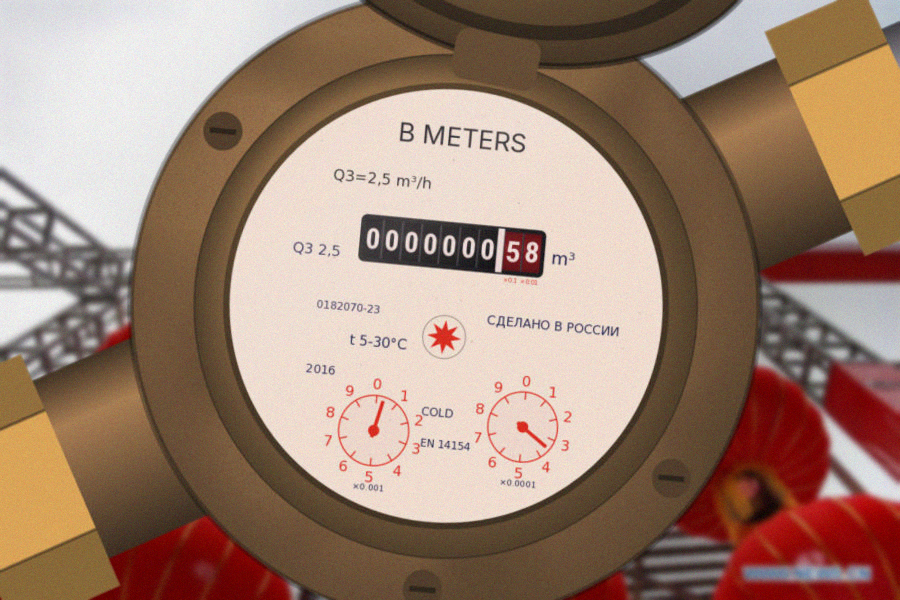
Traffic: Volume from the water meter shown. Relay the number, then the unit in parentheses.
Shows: 0.5803 (m³)
